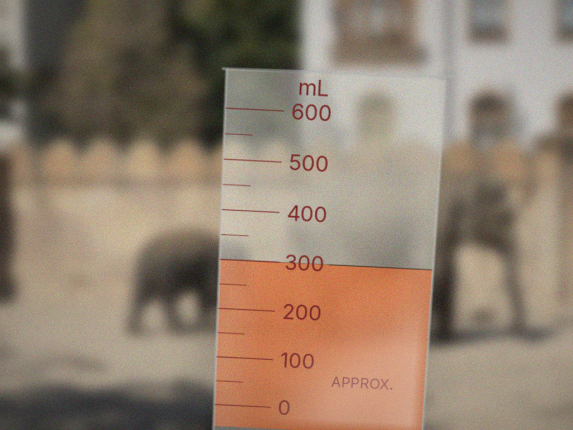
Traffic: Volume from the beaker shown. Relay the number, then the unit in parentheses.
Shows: 300 (mL)
